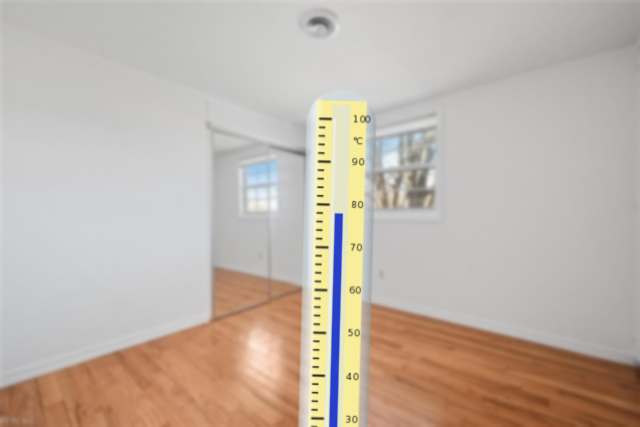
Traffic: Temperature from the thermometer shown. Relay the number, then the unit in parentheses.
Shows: 78 (°C)
